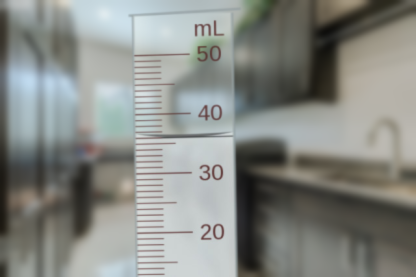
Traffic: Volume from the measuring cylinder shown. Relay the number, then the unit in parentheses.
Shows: 36 (mL)
